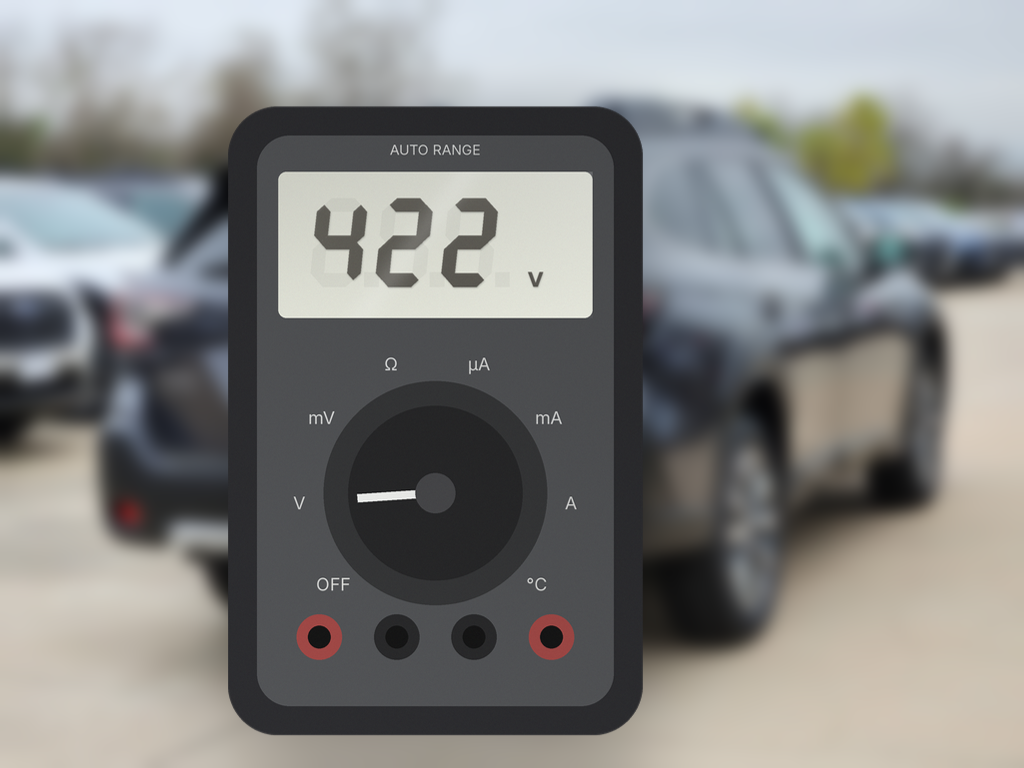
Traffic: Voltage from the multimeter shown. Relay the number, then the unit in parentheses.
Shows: 422 (V)
